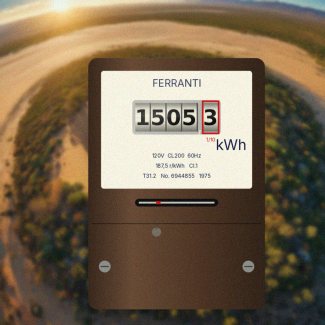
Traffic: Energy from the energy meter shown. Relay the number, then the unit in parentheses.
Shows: 1505.3 (kWh)
